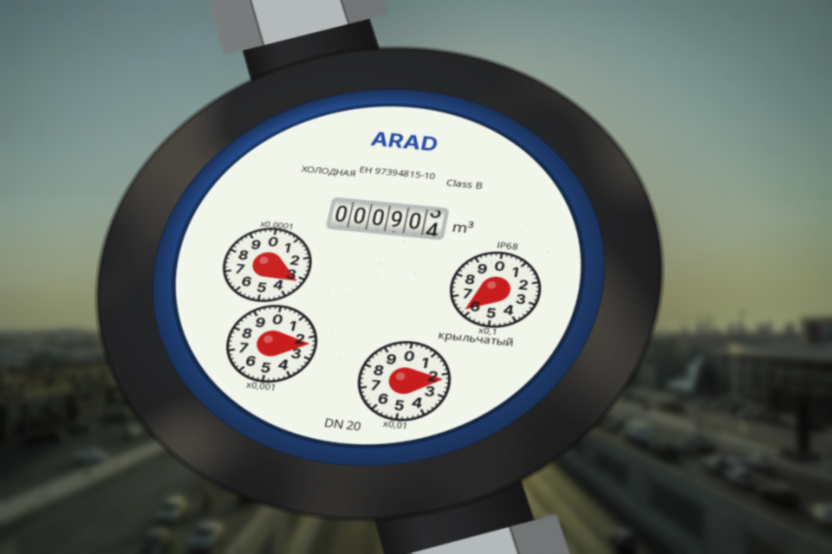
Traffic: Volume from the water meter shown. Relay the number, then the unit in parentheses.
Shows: 903.6223 (m³)
